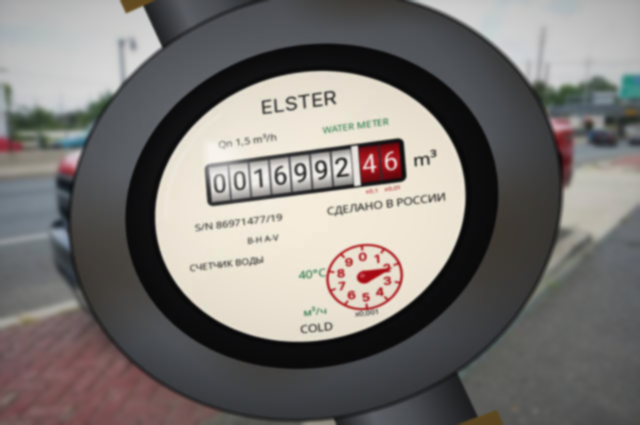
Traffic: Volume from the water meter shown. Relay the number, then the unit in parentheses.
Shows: 16992.462 (m³)
